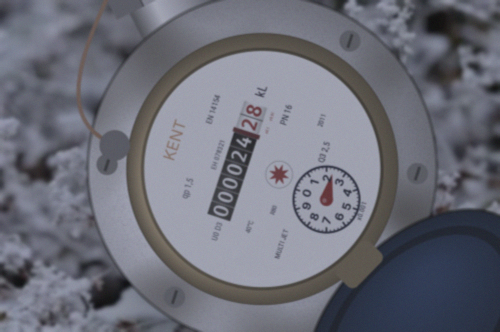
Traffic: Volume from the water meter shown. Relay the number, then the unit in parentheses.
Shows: 24.282 (kL)
